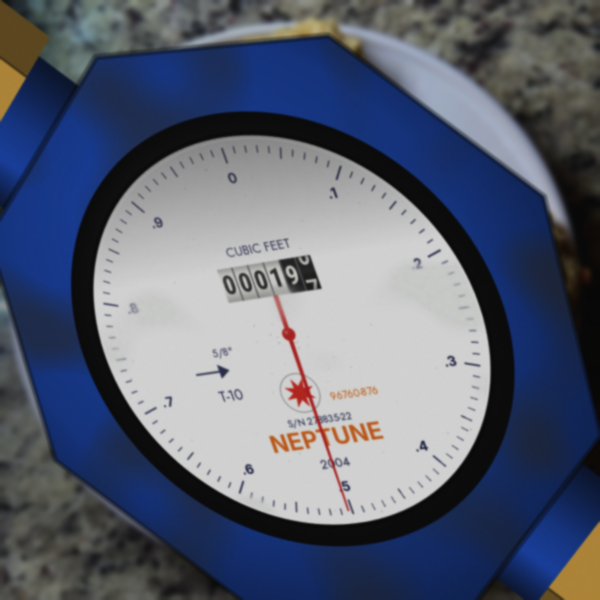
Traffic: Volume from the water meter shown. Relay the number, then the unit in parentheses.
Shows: 196.50 (ft³)
